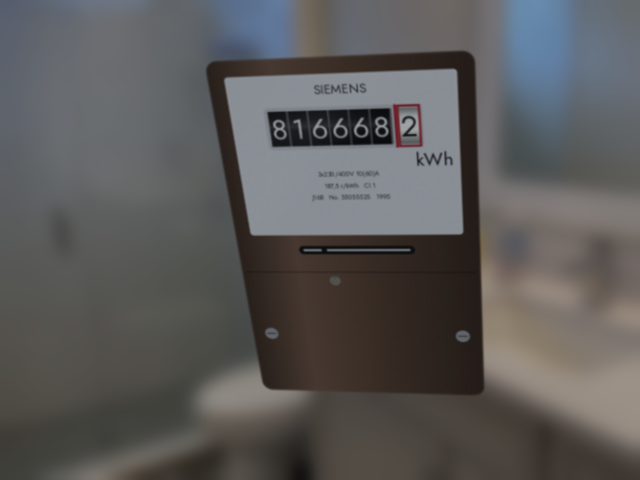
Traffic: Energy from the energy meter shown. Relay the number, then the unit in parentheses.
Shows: 816668.2 (kWh)
